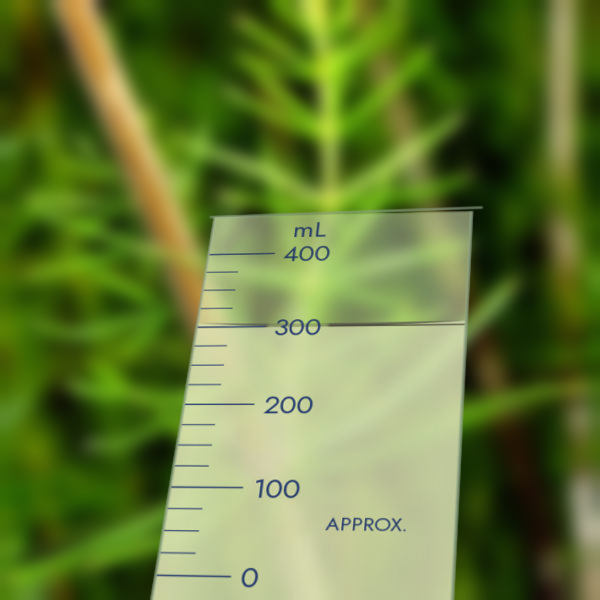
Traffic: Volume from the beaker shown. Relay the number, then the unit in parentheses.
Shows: 300 (mL)
